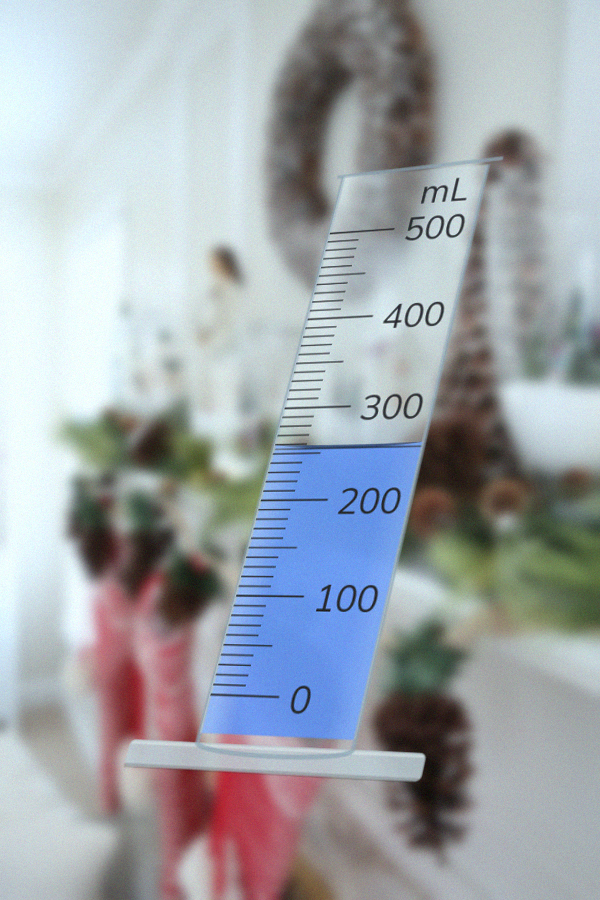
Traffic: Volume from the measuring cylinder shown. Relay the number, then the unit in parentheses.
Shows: 255 (mL)
